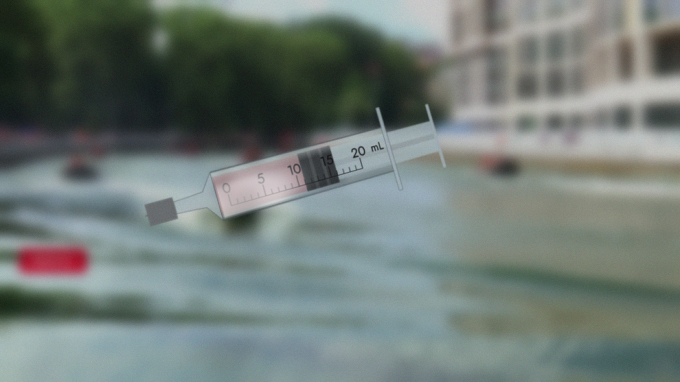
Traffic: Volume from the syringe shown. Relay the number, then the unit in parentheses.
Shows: 11 (mL)
